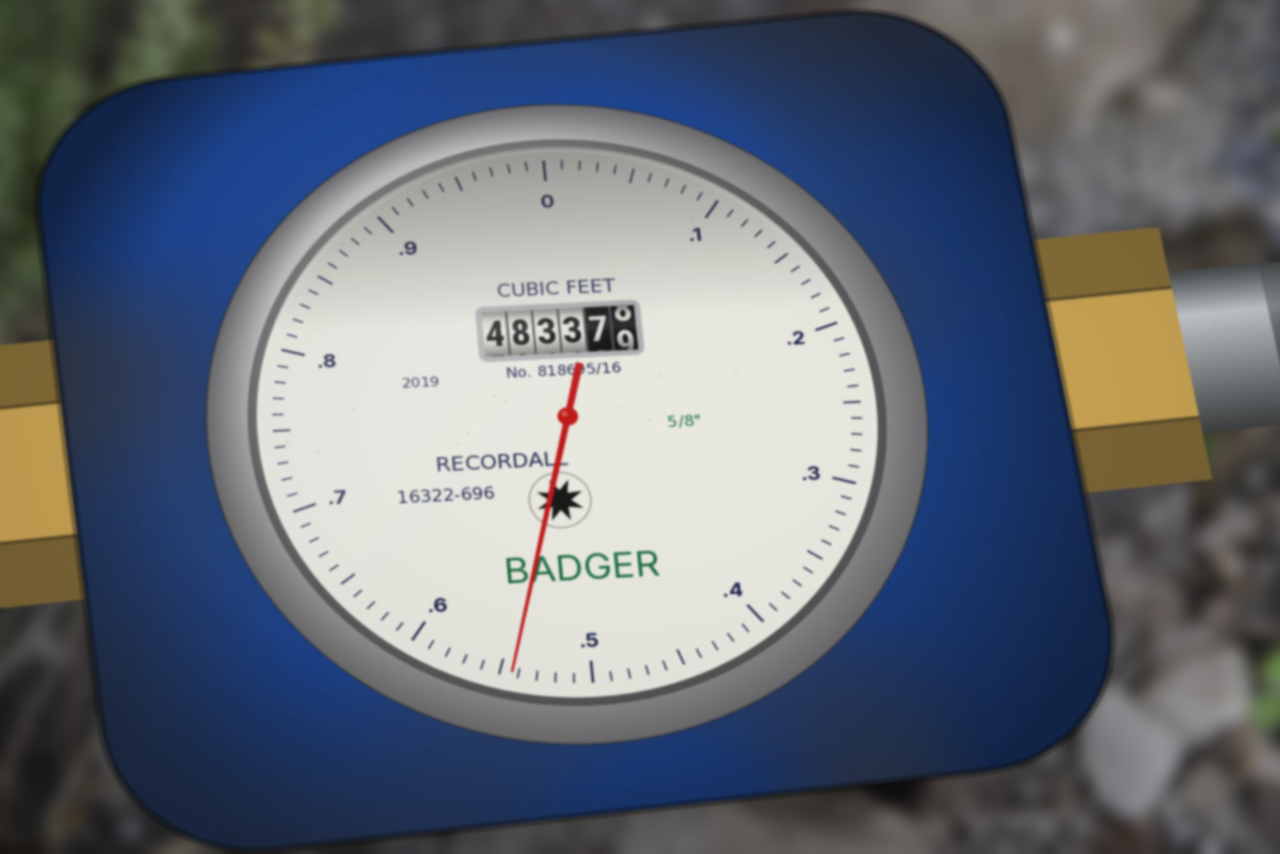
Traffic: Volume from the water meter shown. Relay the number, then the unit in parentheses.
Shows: 483378.54 (ft³)
